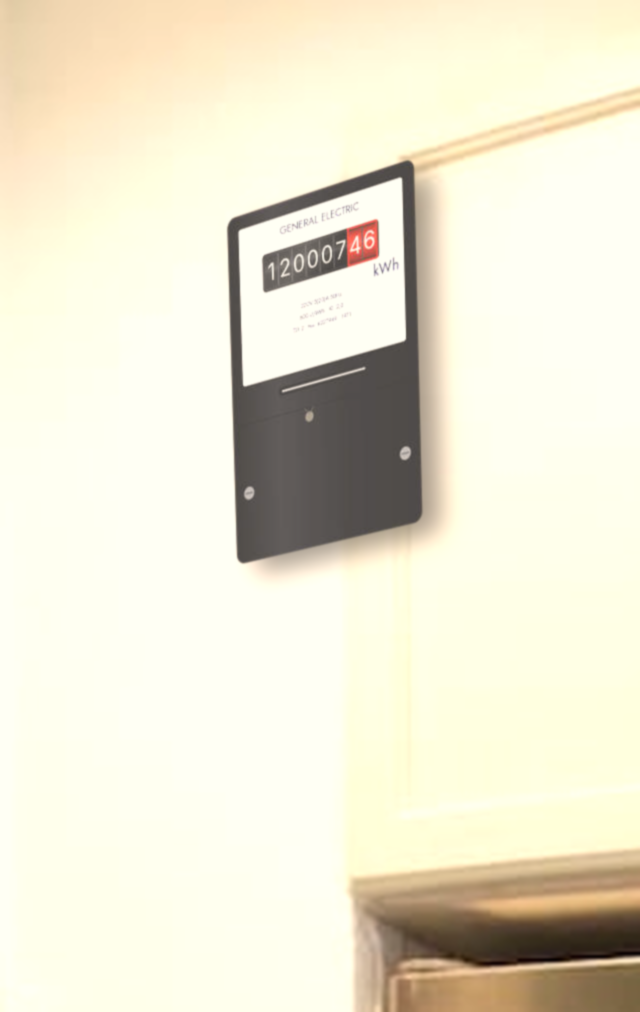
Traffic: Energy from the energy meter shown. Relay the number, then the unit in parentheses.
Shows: 120007.46 (kWh)
